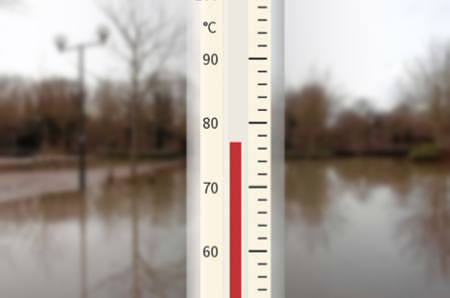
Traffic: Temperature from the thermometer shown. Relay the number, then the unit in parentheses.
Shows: 77 (°C)
